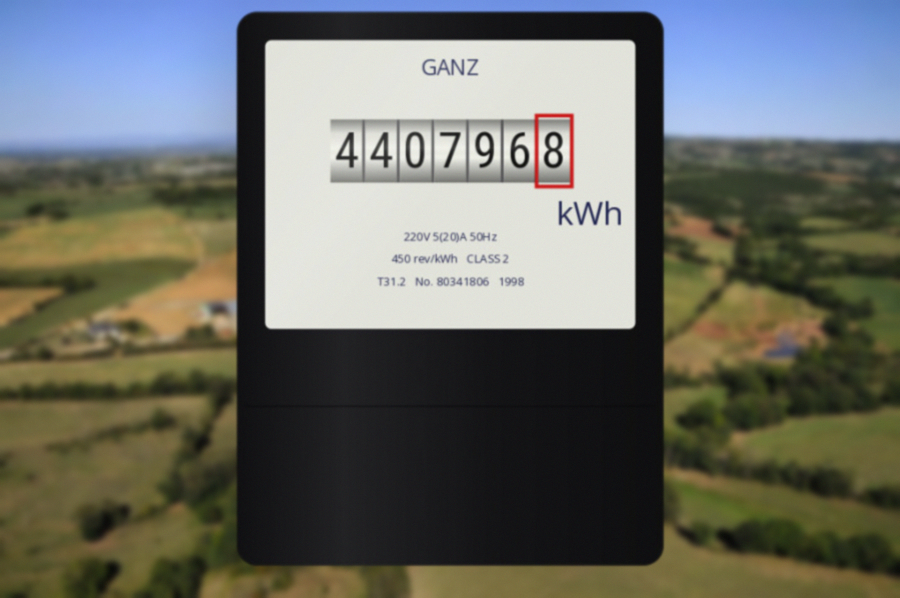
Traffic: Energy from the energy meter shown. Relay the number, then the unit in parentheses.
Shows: 440796.8 (kWh)
